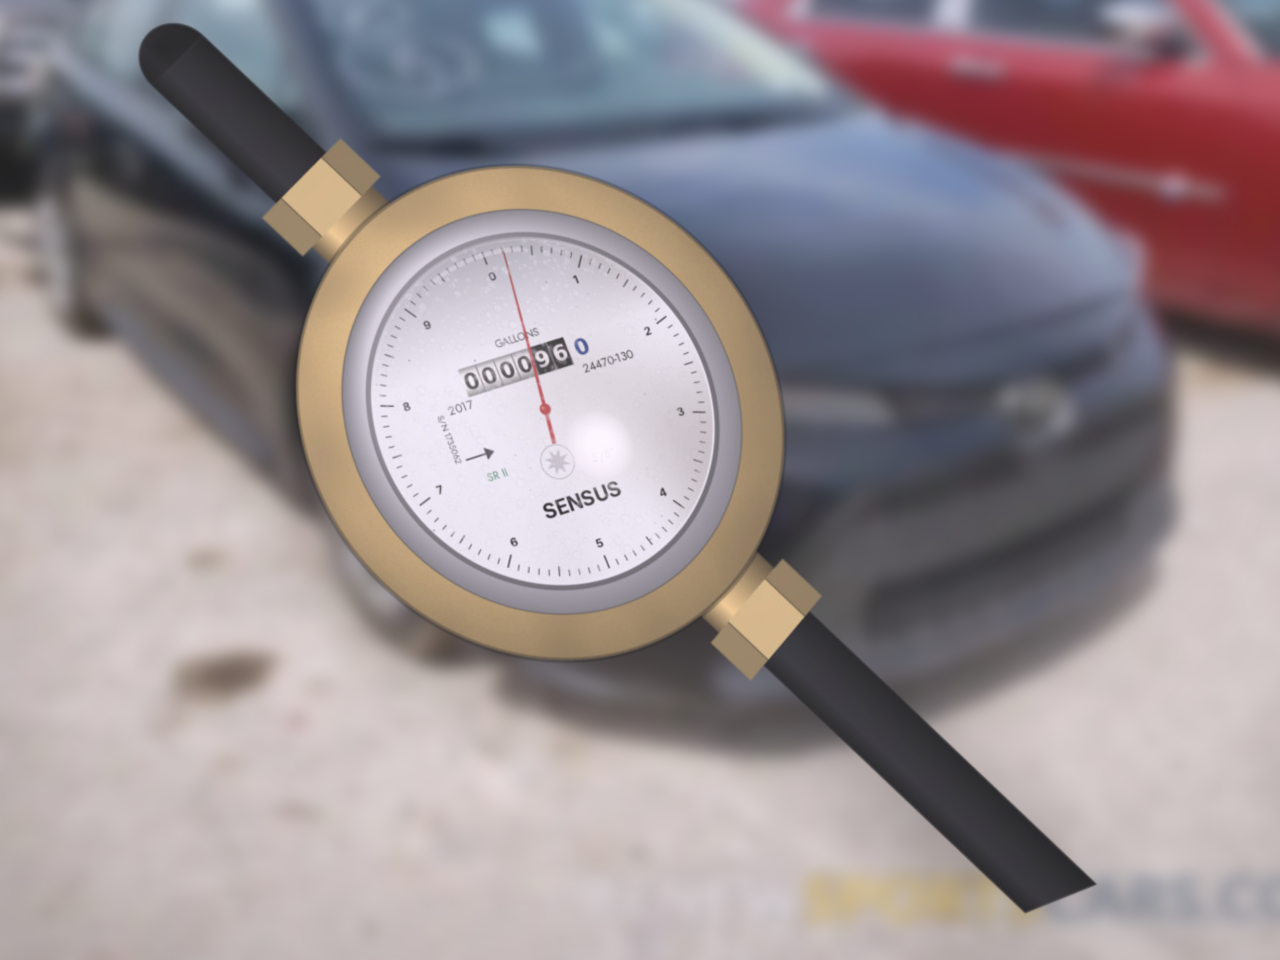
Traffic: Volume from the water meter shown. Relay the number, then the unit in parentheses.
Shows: 960.2 (gal)
